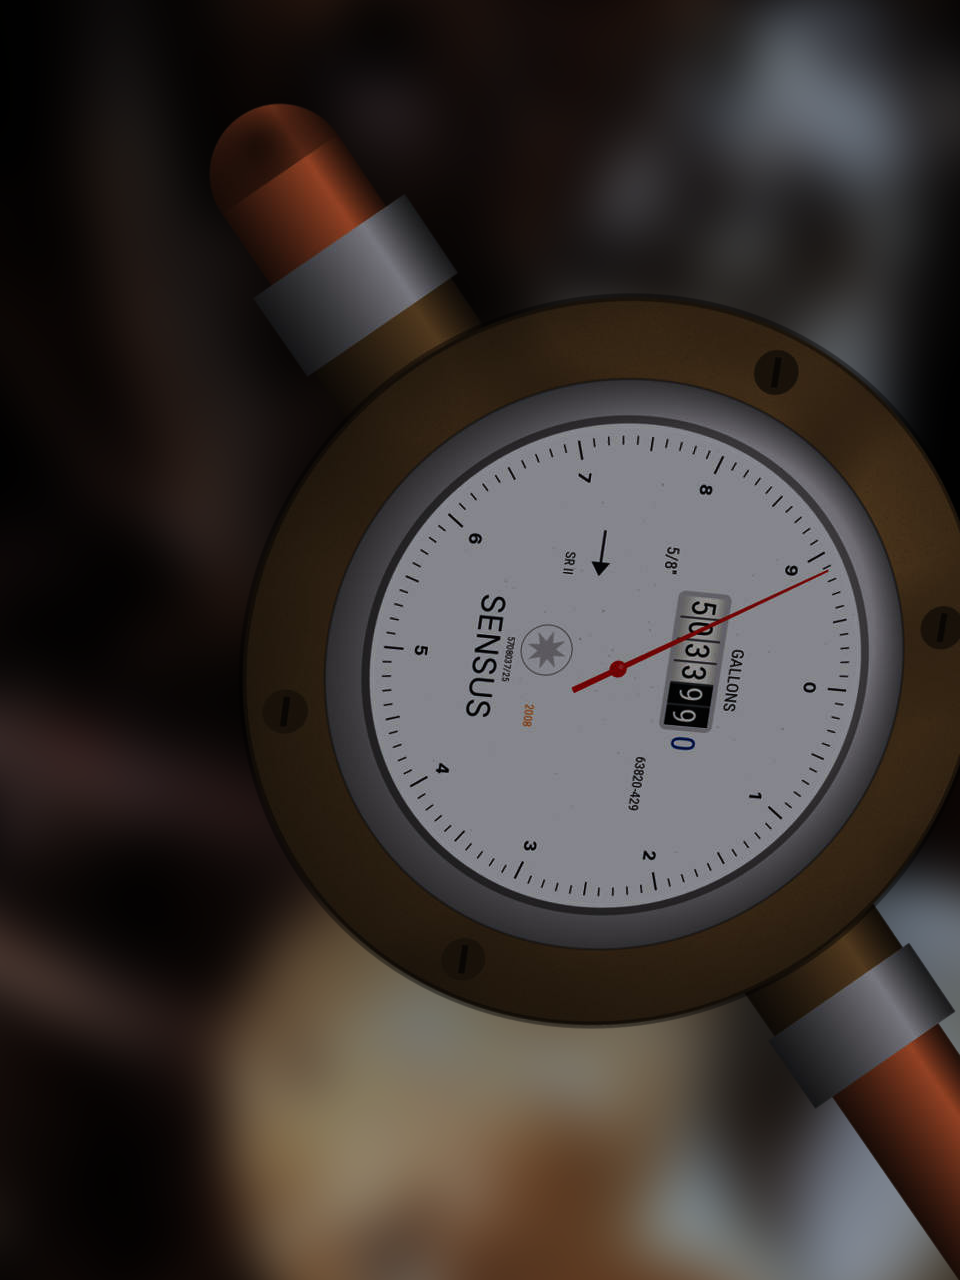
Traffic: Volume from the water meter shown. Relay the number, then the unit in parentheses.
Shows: 5033989.1 (gal)
